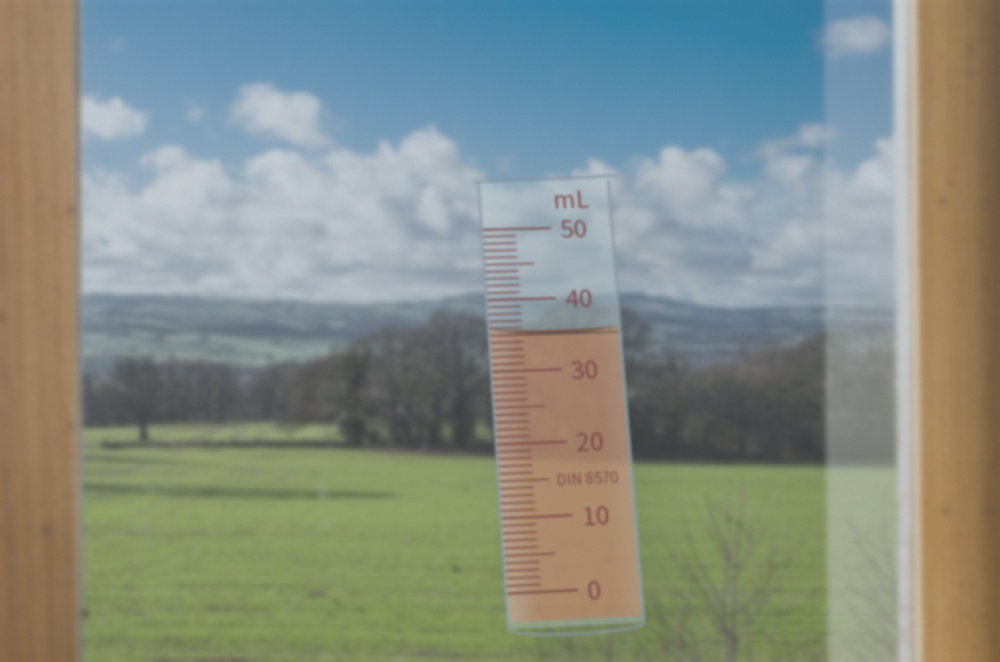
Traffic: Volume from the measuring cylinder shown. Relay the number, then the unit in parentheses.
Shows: 35 (mL)
